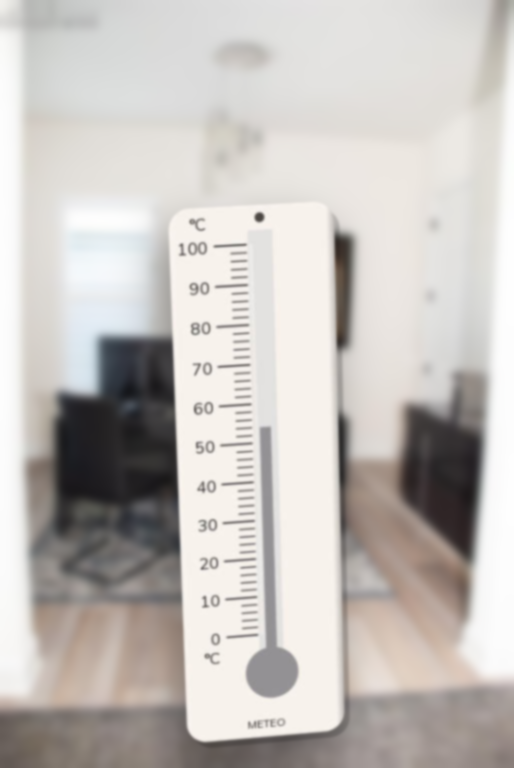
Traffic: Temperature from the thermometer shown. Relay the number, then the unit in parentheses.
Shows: 54 (°C)
